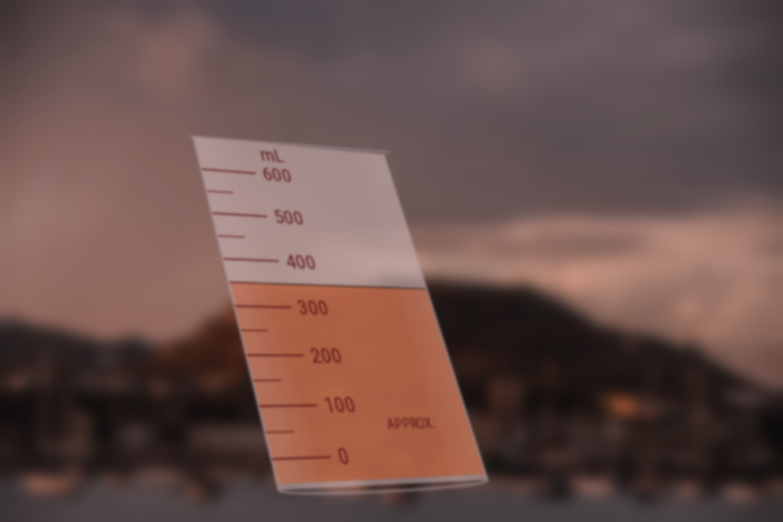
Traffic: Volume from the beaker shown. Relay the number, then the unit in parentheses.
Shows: 350 (mL)
